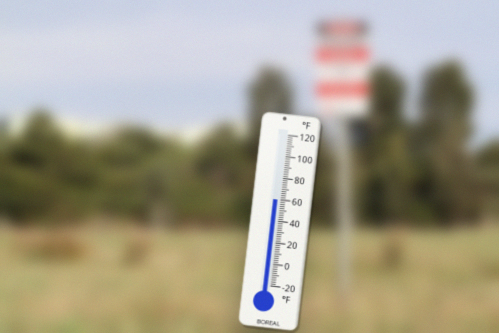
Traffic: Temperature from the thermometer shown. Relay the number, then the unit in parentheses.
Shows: 60 (°F)
